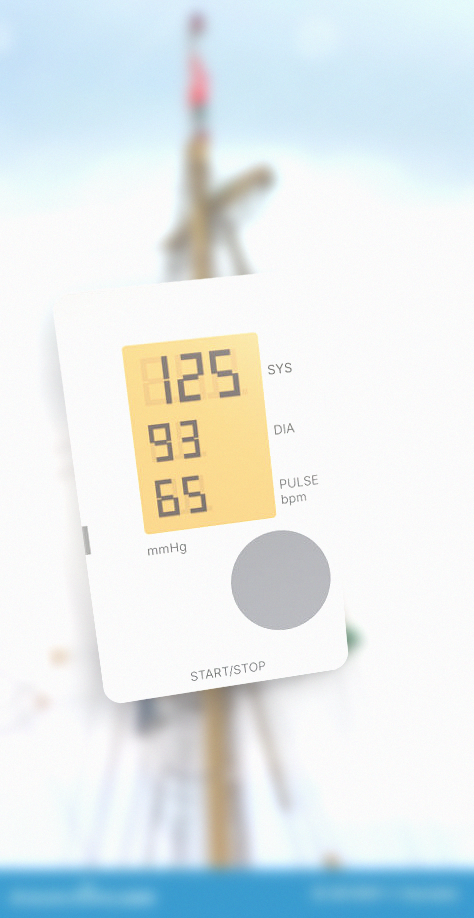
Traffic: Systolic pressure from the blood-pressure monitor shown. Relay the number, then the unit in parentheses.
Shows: 125 (mmHg)
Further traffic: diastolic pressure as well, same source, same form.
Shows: 93 (mmHg)
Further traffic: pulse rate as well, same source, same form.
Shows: 65 (bpm)
